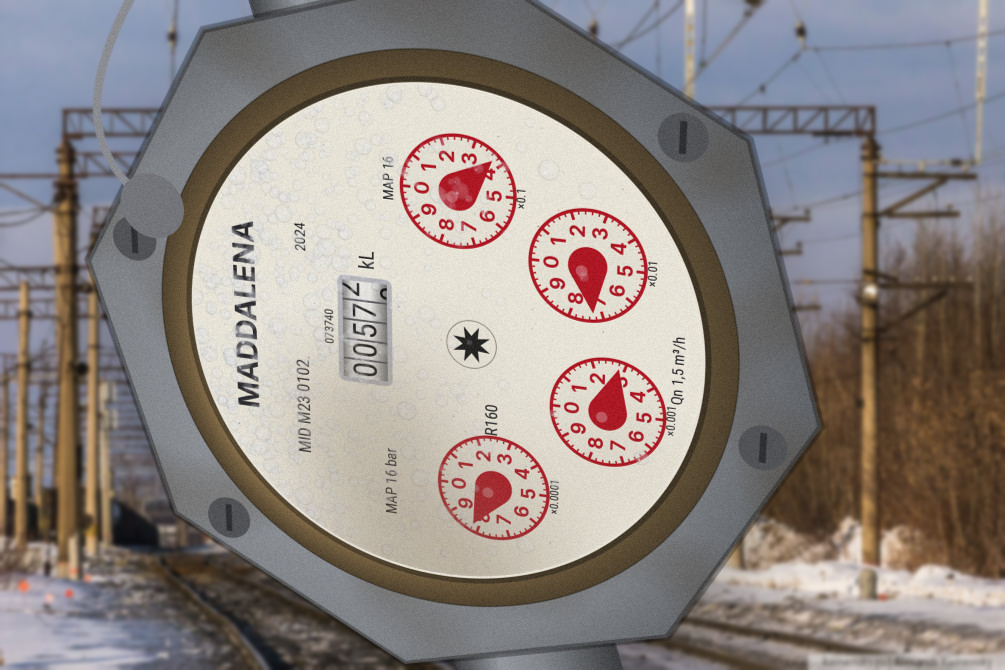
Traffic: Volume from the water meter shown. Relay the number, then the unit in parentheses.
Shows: 572.3728 (kL)
